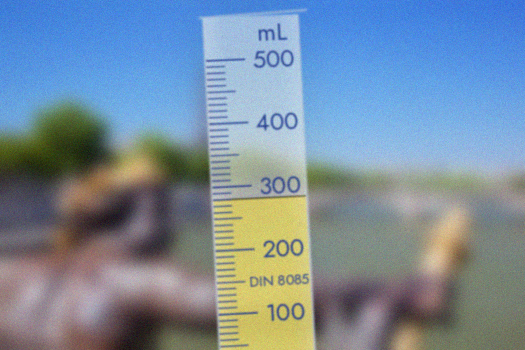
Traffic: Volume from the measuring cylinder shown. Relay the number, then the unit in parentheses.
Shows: 280 (mL)
